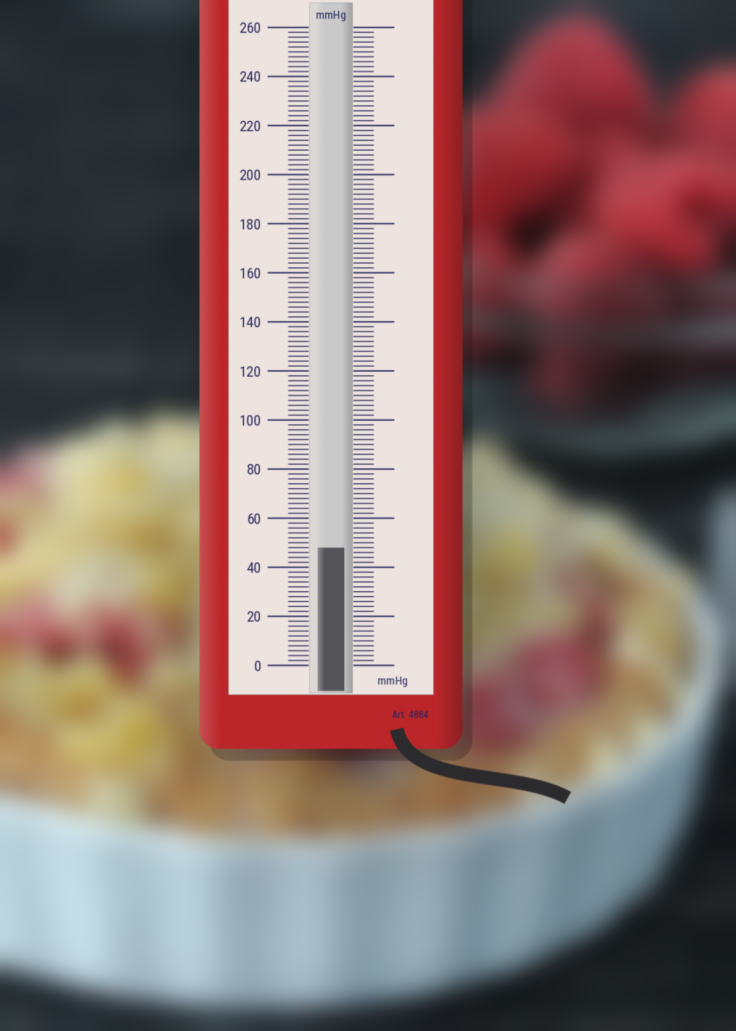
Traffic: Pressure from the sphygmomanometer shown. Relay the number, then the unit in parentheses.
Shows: 48 (mmHg)
